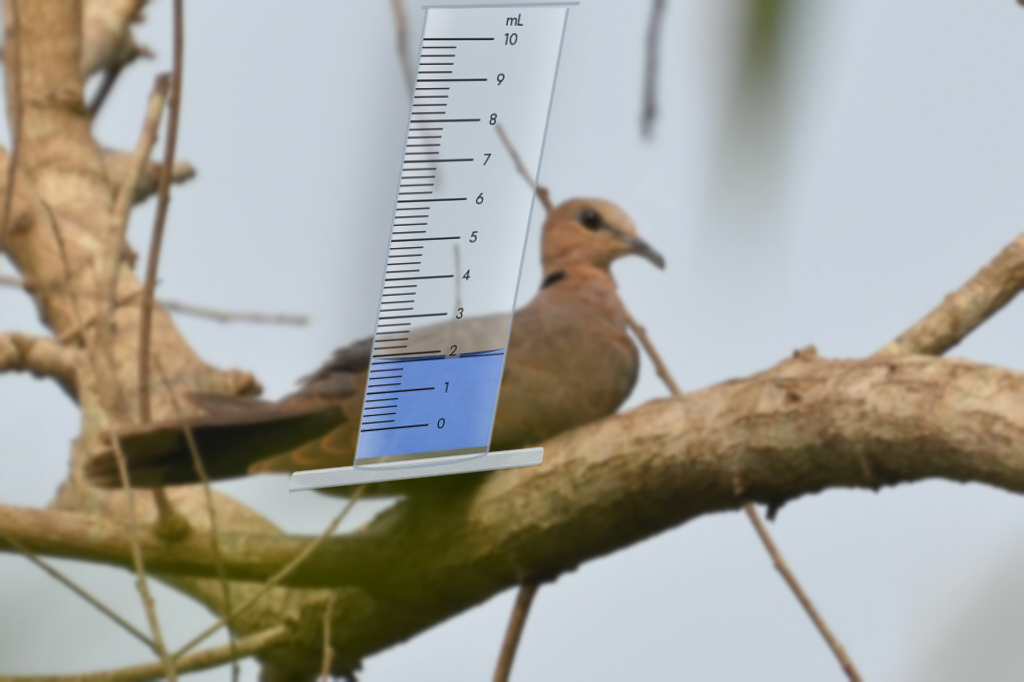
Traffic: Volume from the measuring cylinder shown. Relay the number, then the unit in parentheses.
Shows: 1.8 (mL)
